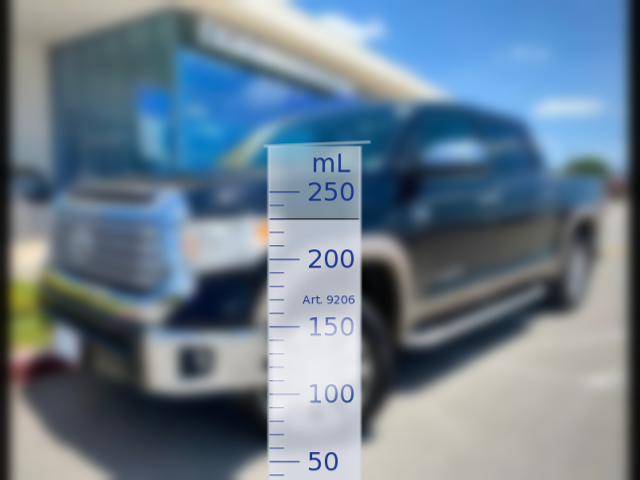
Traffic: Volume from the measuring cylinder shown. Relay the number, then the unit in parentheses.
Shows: 230 (mL)
